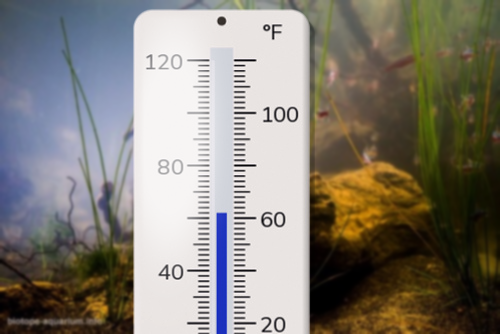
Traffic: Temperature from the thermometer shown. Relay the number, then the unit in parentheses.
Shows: 62 (°F)
